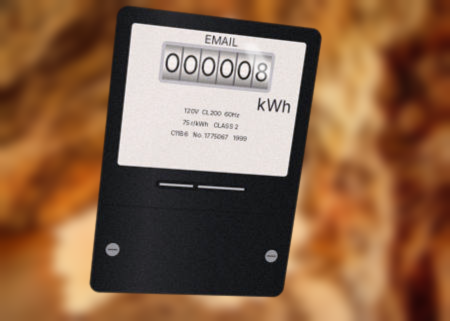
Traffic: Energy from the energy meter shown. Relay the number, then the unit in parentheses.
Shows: 8 (kWh)
